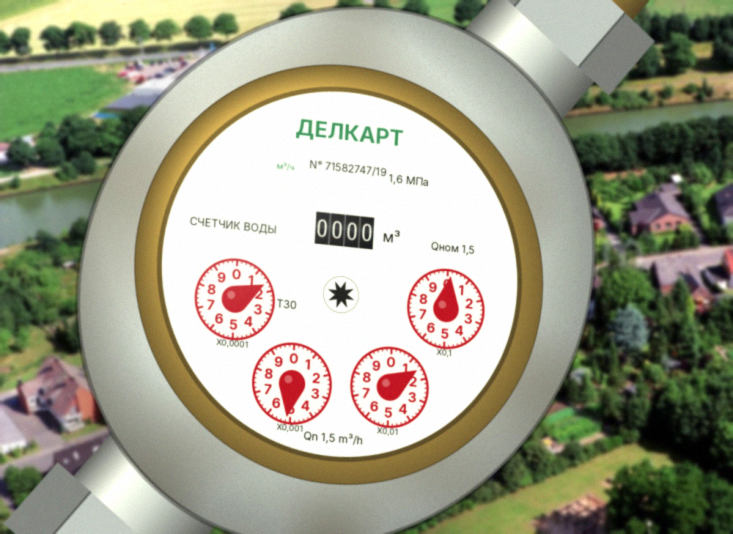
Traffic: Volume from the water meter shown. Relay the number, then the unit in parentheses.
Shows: 0.0151 (m³)
